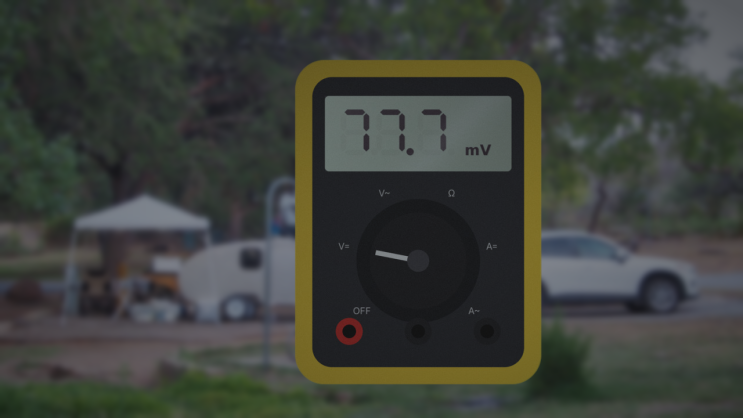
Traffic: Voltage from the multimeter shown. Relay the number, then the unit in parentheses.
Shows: 77.7 (mV)
